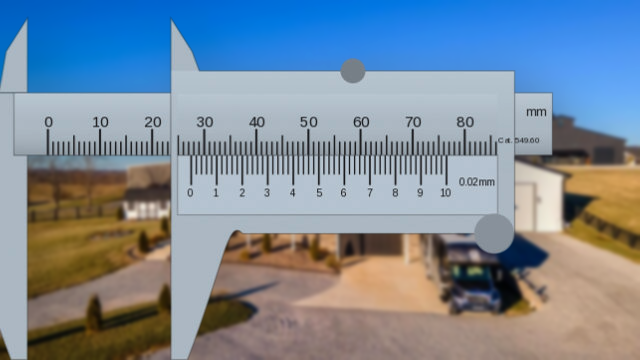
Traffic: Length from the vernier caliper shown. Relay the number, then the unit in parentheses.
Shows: 27.5 (mm)
